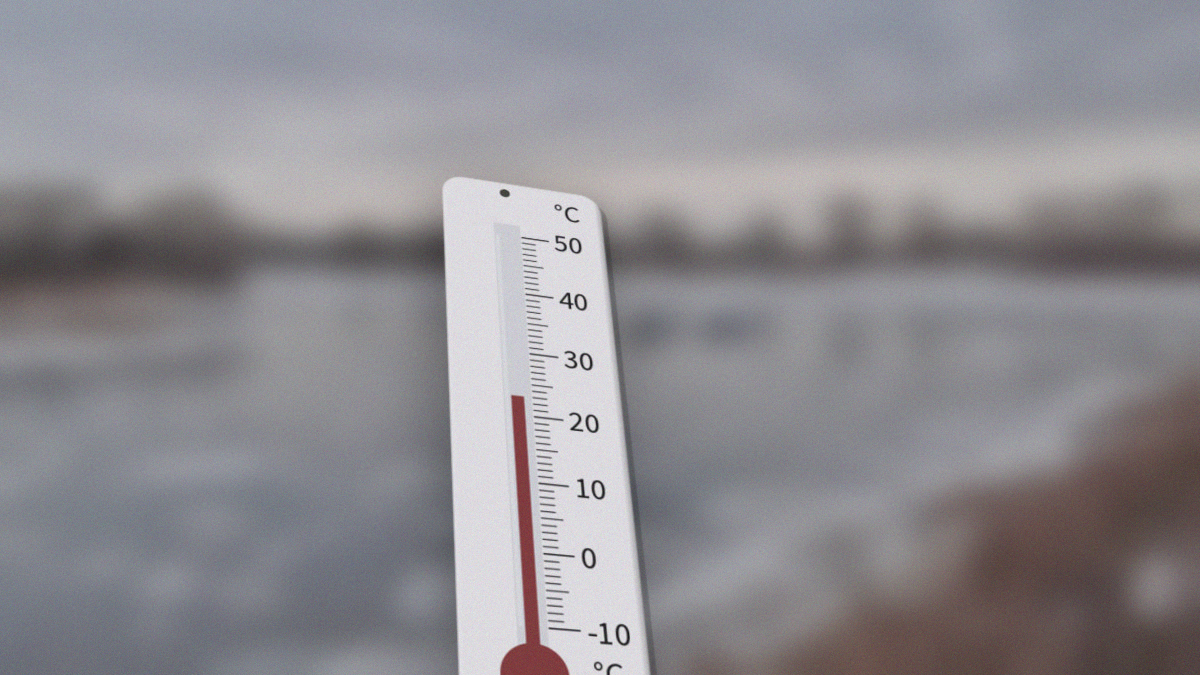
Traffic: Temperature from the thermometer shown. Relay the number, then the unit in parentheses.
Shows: 23 (°C)
